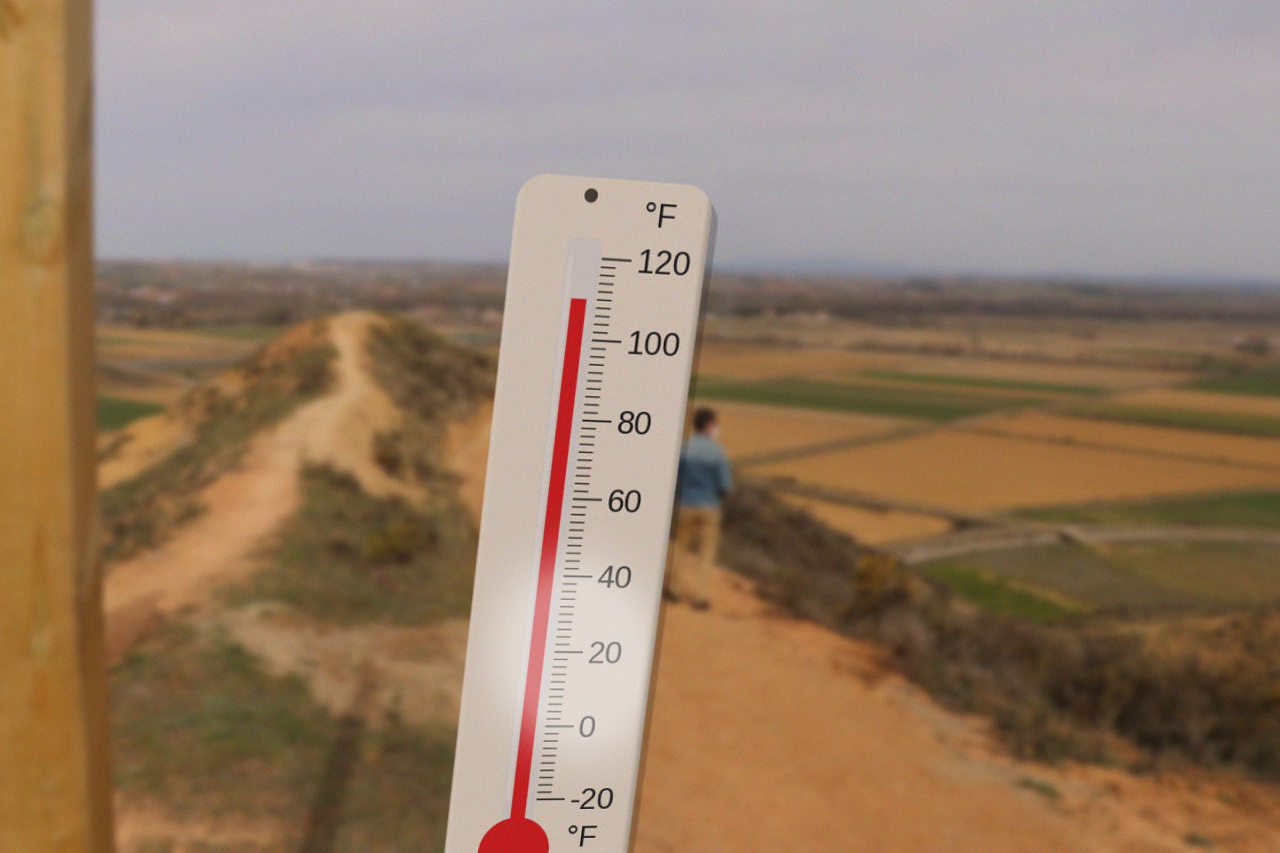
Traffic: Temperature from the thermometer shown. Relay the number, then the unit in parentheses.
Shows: 110 (°F)
